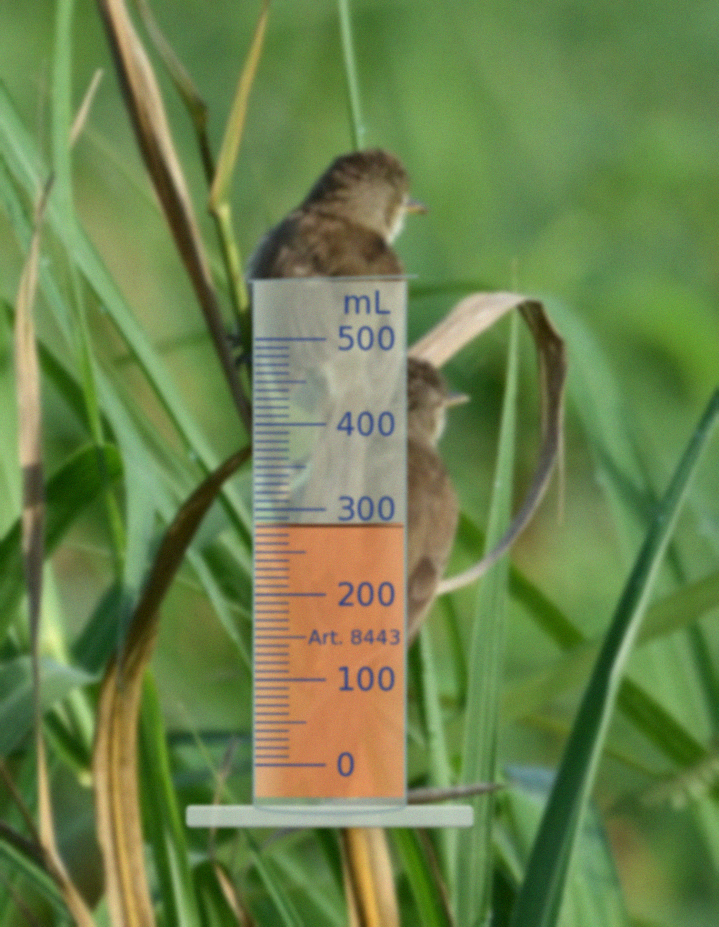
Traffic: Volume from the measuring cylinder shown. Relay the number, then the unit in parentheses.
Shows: 280 (mL)
